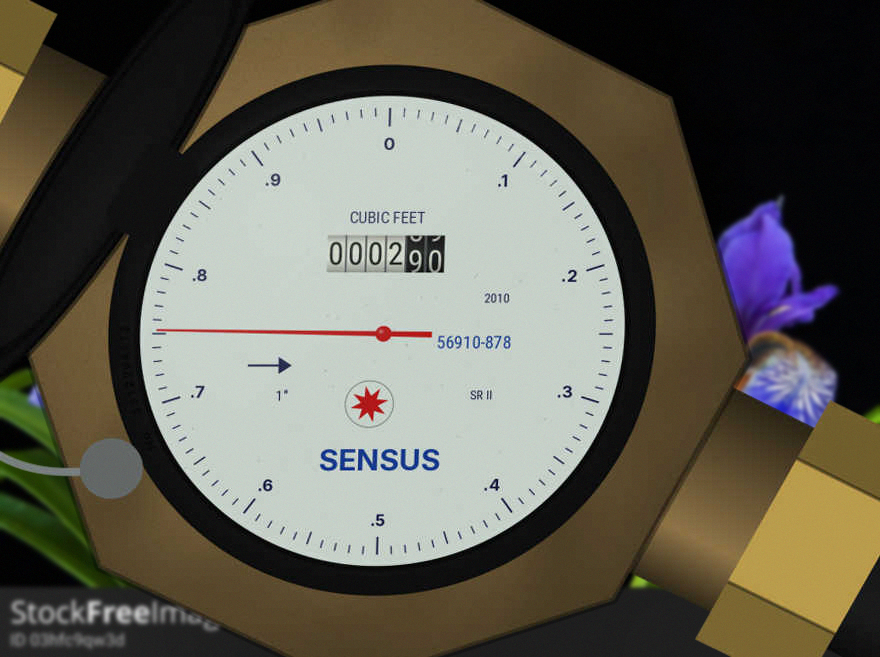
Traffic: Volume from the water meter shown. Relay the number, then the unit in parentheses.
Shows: 289.75 (ft³)
